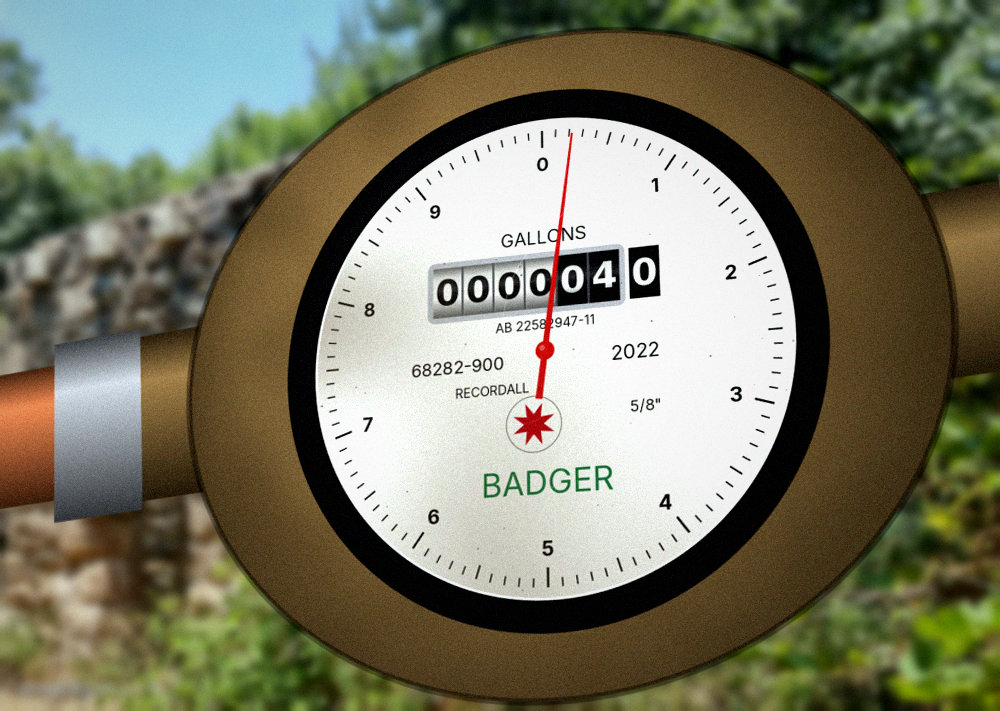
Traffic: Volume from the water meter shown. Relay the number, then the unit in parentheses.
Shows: 40.2 (gal)
